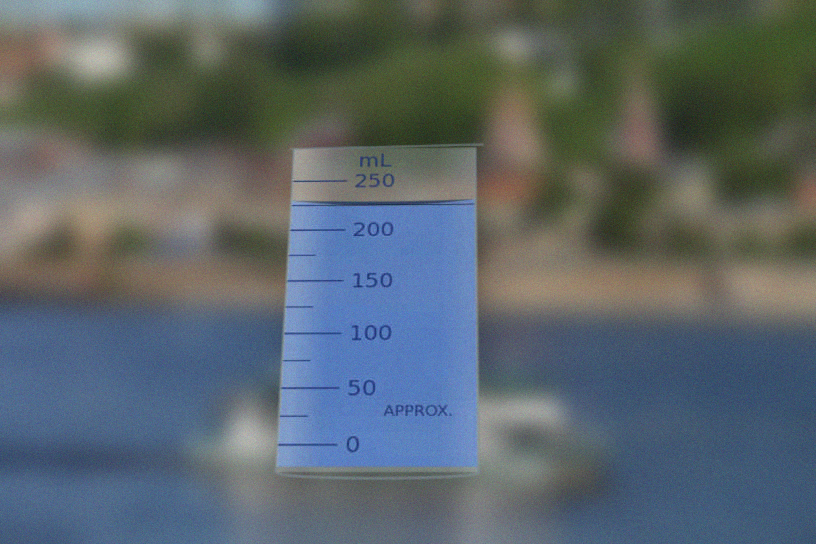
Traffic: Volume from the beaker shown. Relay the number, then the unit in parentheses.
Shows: 225 (mL)
